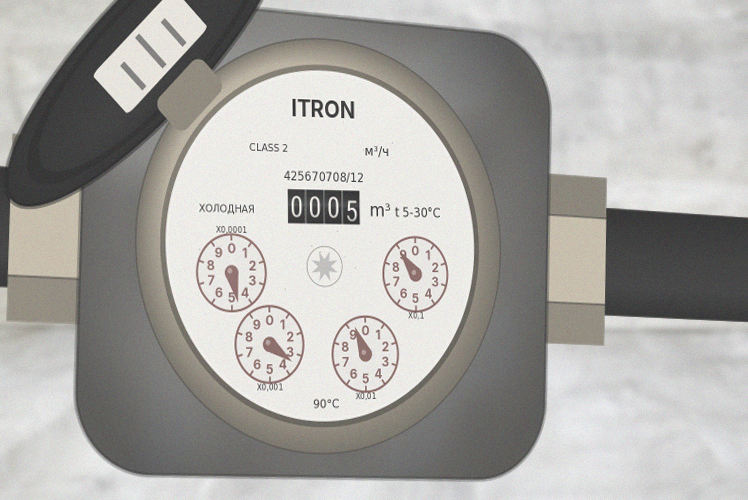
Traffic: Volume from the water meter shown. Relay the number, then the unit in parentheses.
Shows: 4.8934 (m³)
